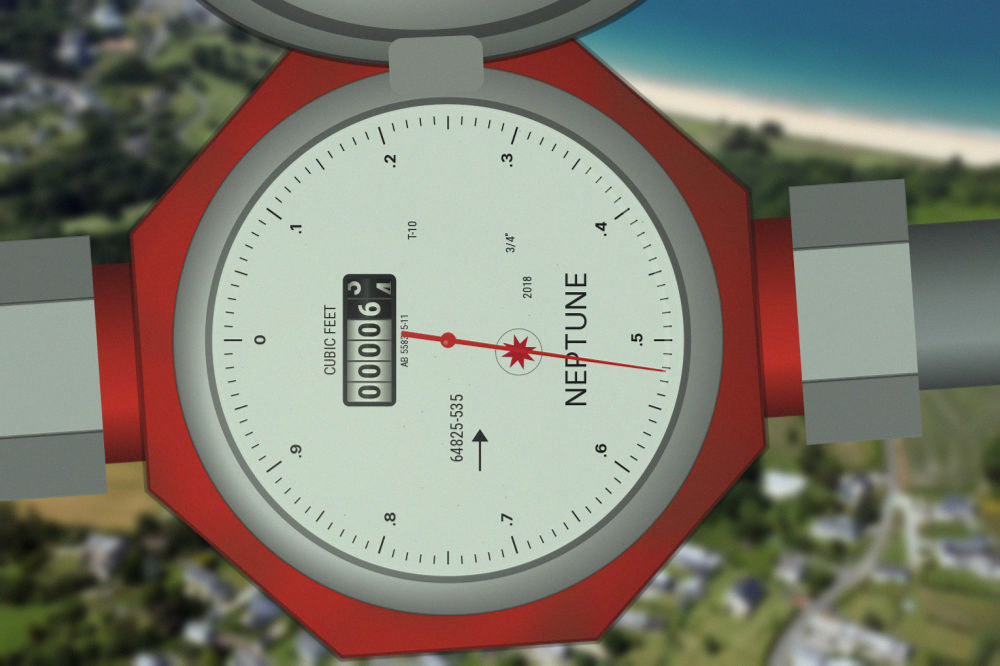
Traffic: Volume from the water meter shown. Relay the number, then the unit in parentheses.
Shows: 63.52 (ft³)
